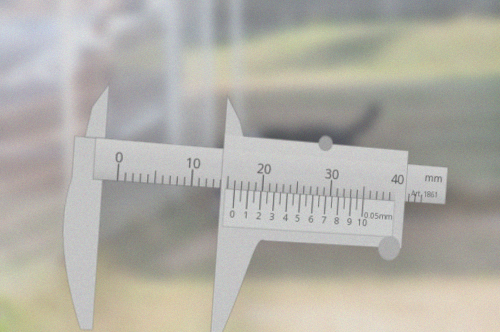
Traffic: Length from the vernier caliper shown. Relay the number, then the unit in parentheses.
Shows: 16.0 (mm)
